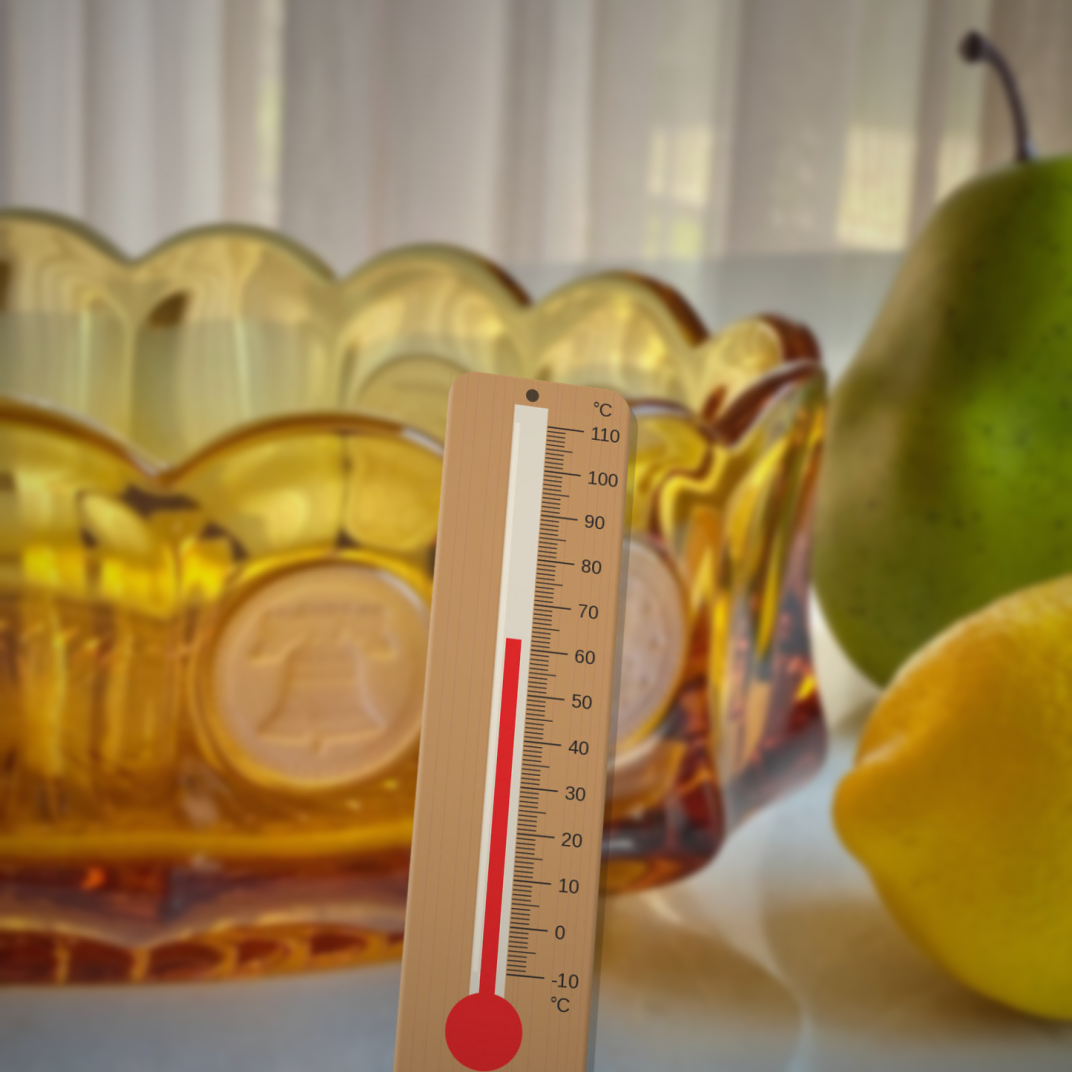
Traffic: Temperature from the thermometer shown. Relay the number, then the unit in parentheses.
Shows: 62 (°C)
